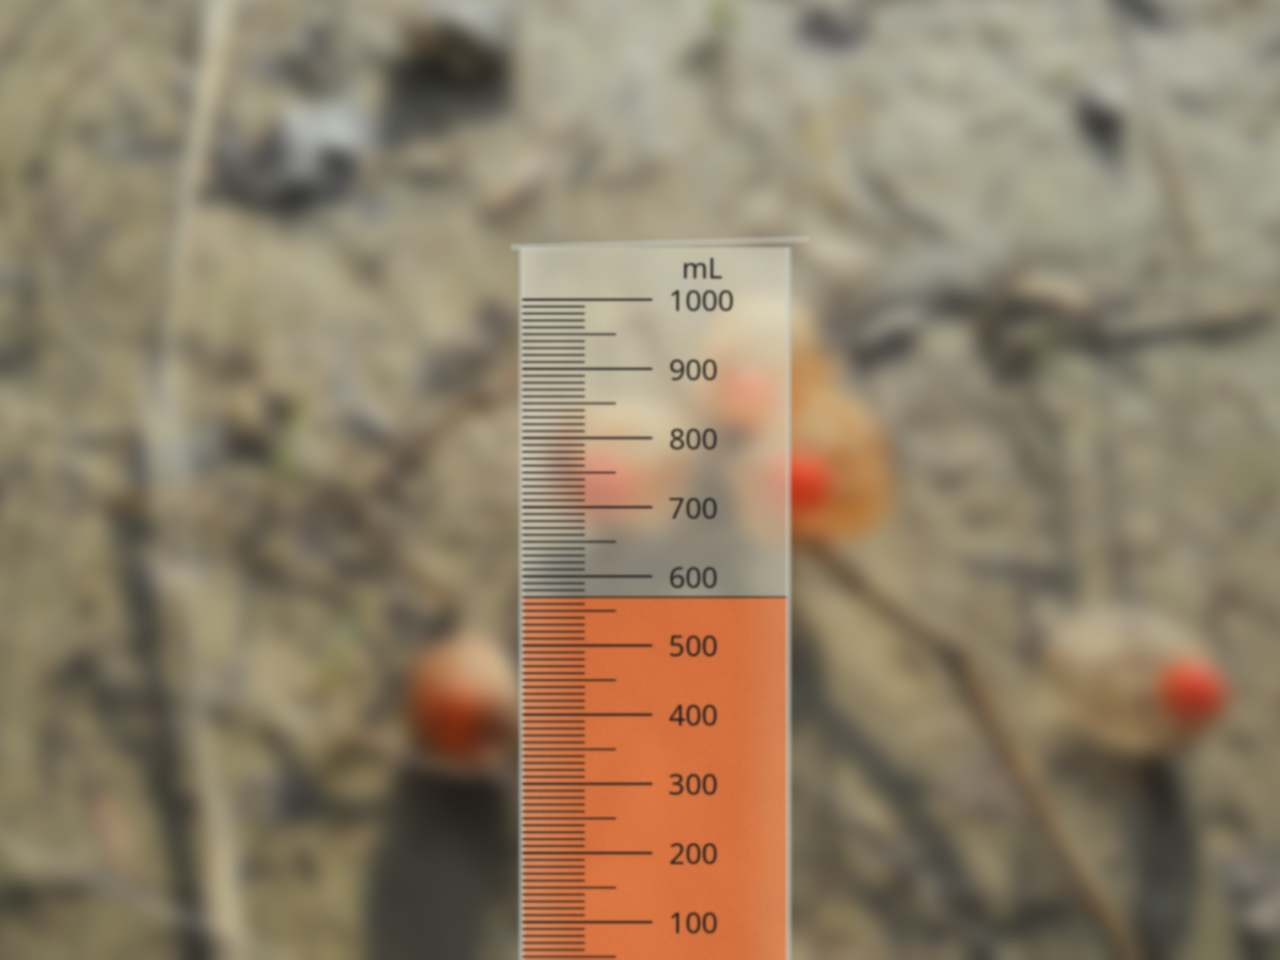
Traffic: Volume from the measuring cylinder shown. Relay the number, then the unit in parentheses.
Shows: 570 (mL)
